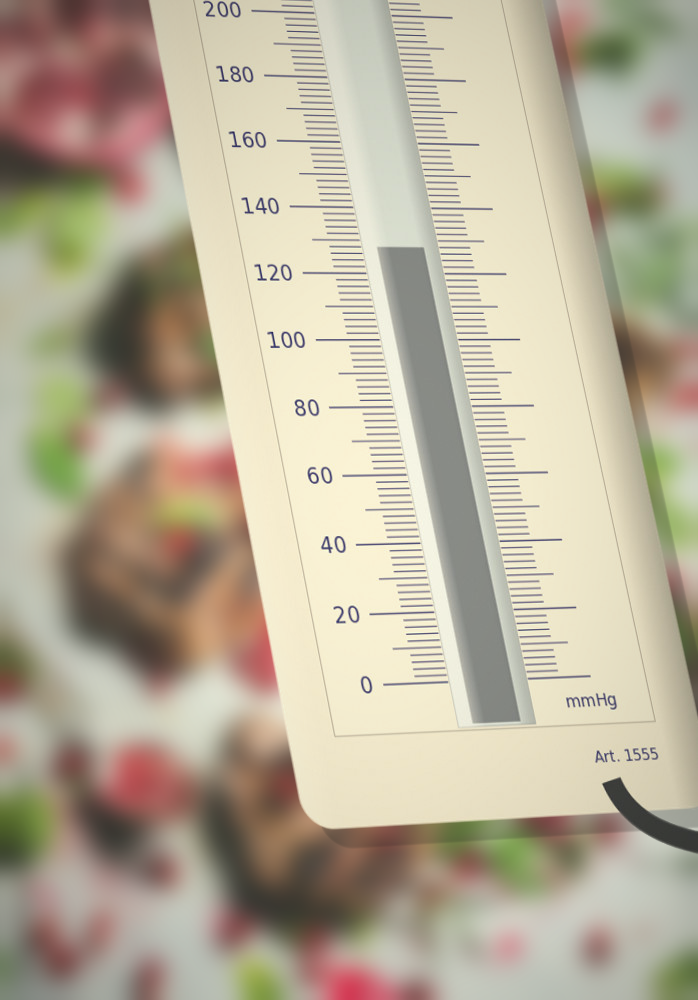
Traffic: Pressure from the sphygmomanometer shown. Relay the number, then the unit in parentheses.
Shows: 128 (mmHg)
